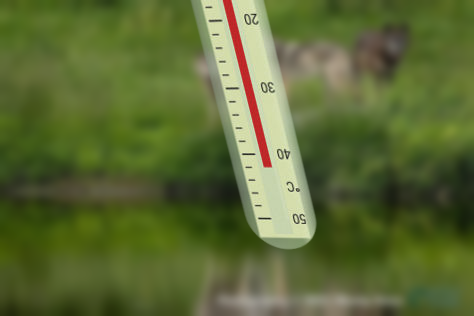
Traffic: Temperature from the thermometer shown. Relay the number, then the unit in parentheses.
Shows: 42 (°C)
